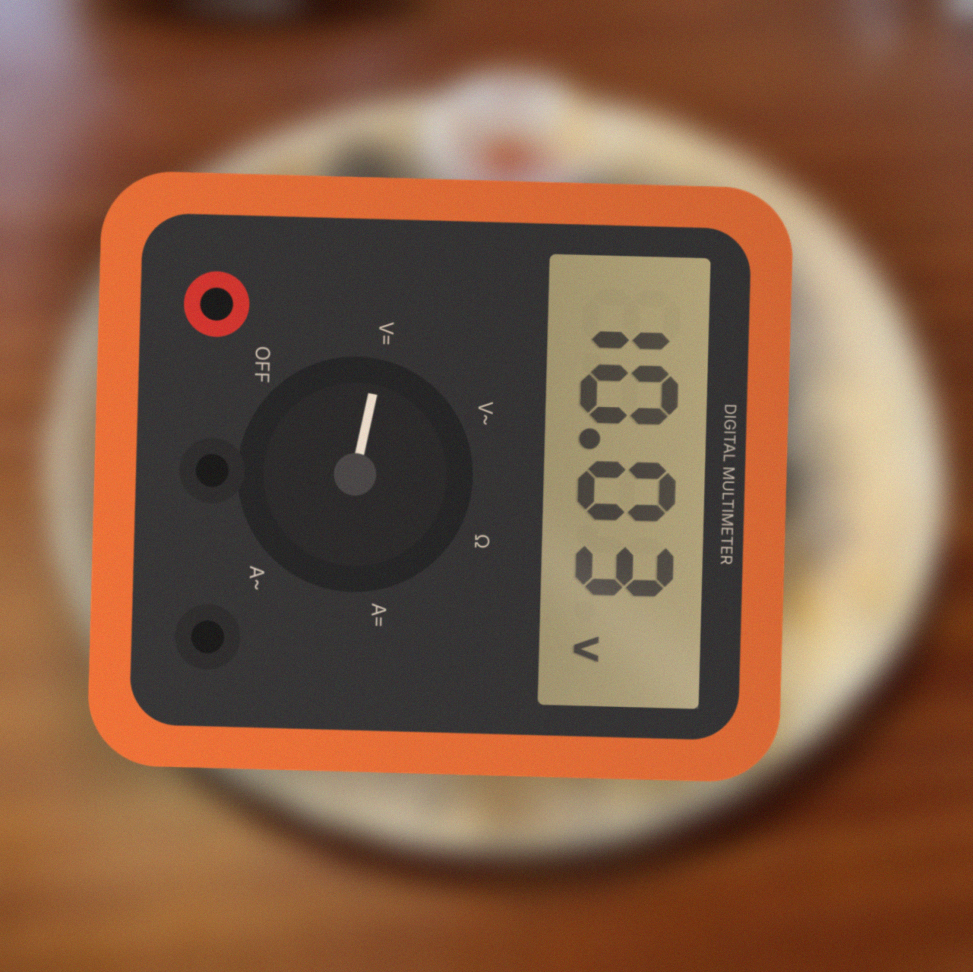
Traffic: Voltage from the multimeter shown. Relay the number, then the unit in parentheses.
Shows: 10.03 (V)
